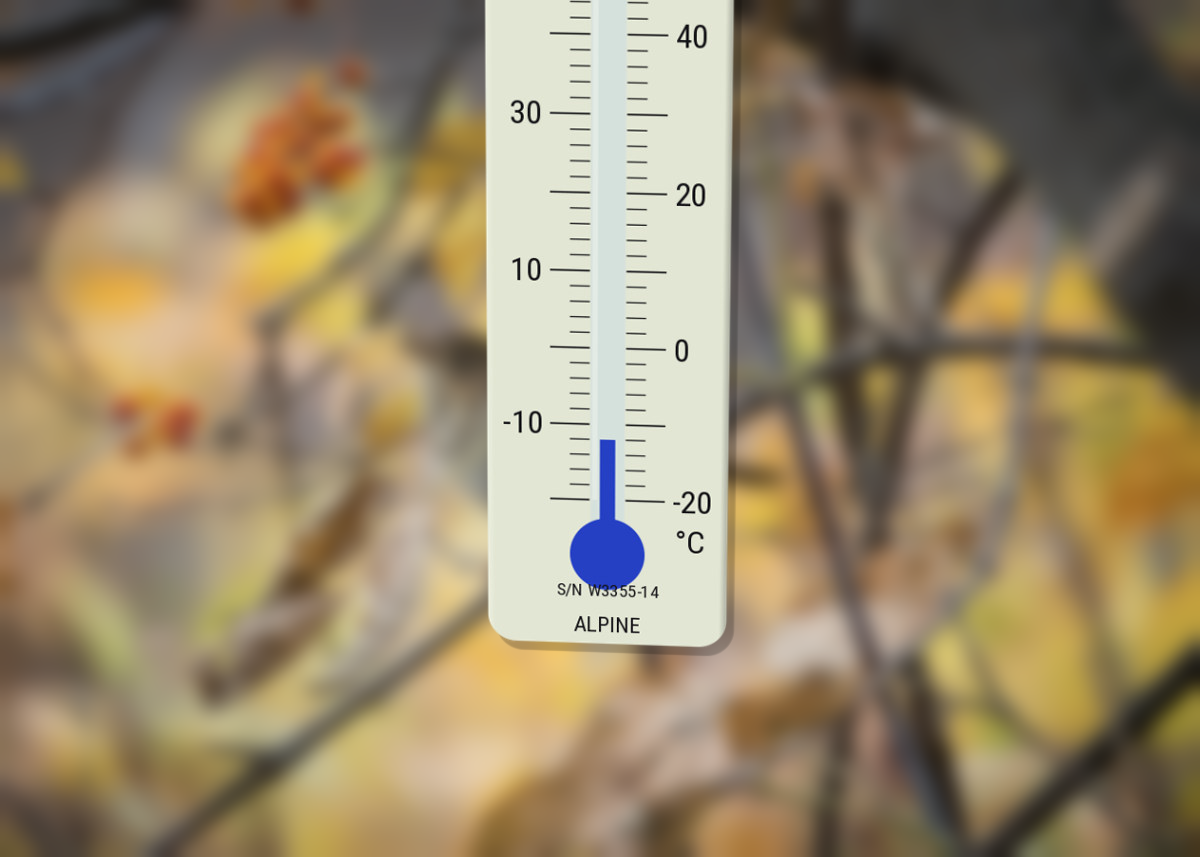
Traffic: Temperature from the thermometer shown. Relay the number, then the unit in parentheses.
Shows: -12 (°C)
